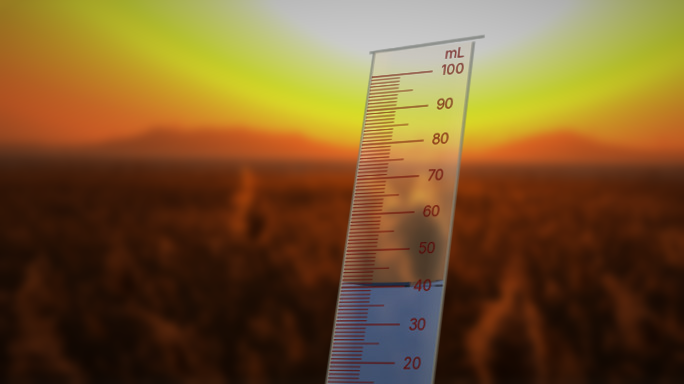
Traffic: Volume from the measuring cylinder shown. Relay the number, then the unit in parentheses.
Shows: 40 (mL)
